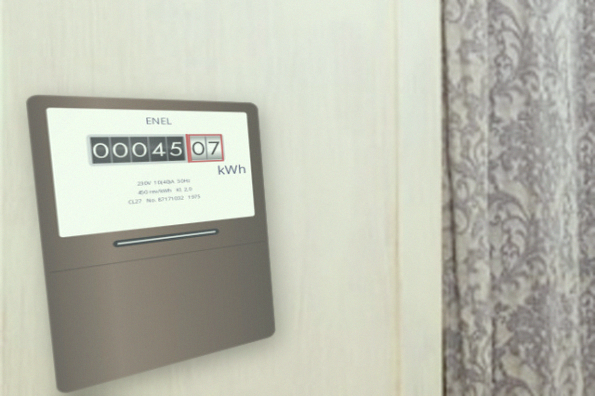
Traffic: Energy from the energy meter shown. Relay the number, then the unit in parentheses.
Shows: 45.07 (kWh)
